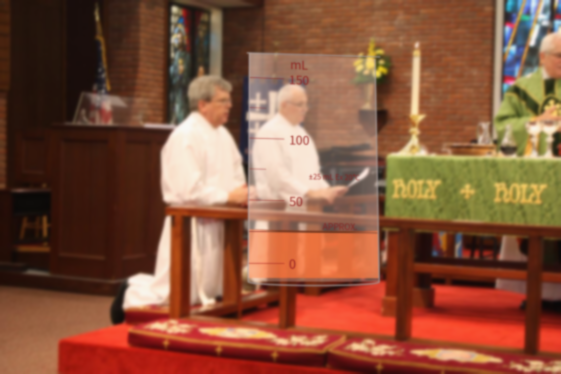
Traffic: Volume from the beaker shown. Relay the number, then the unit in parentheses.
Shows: 25 (mL)
